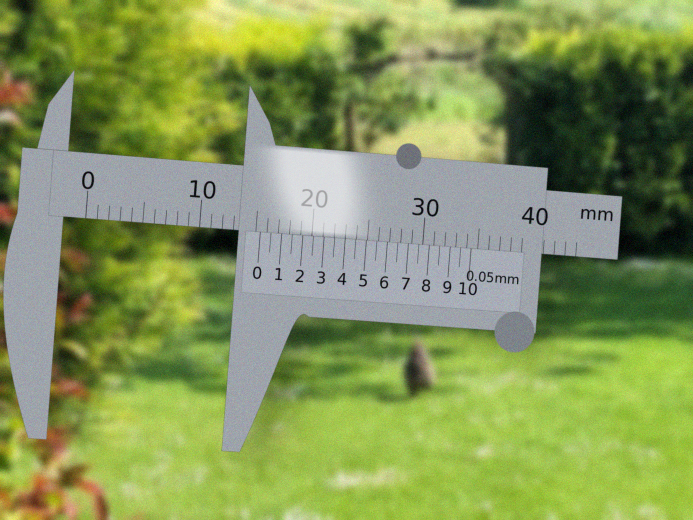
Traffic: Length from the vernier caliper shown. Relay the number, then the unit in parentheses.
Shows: 15.4 (mm)
